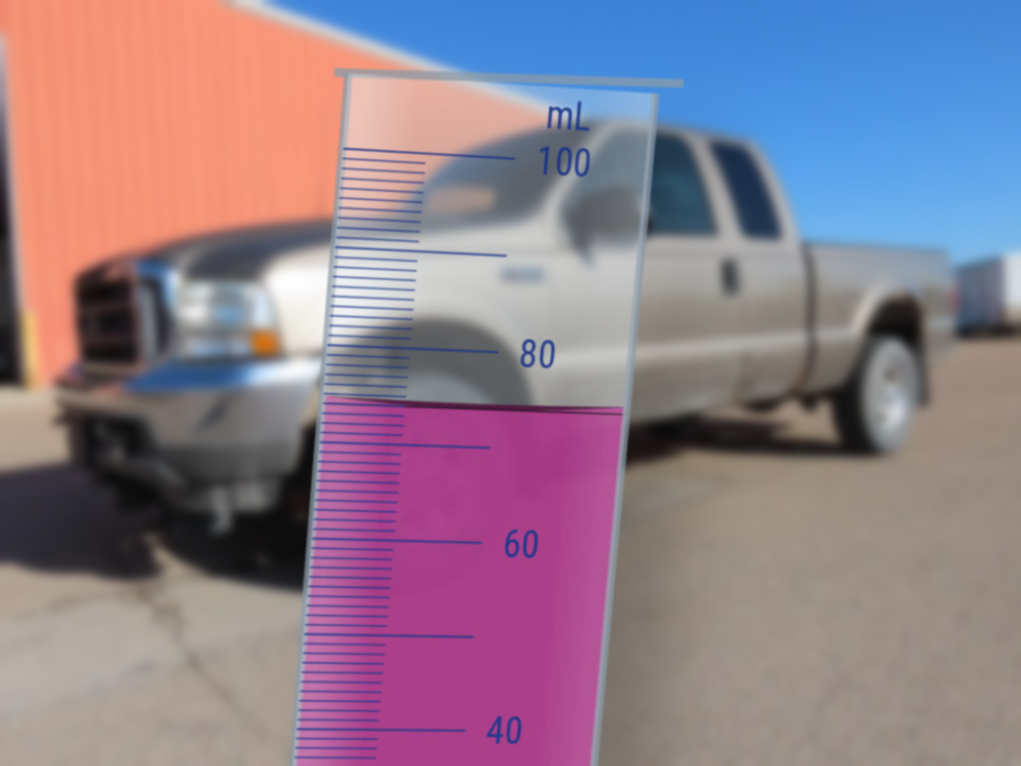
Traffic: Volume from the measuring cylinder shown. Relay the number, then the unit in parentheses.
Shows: 74 (mL)
